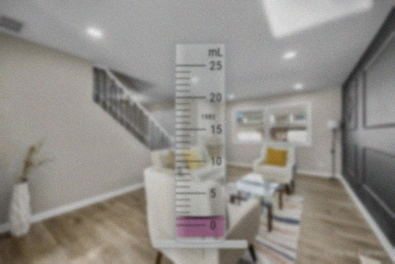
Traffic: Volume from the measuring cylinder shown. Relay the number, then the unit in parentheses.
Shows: 1 (mL)
